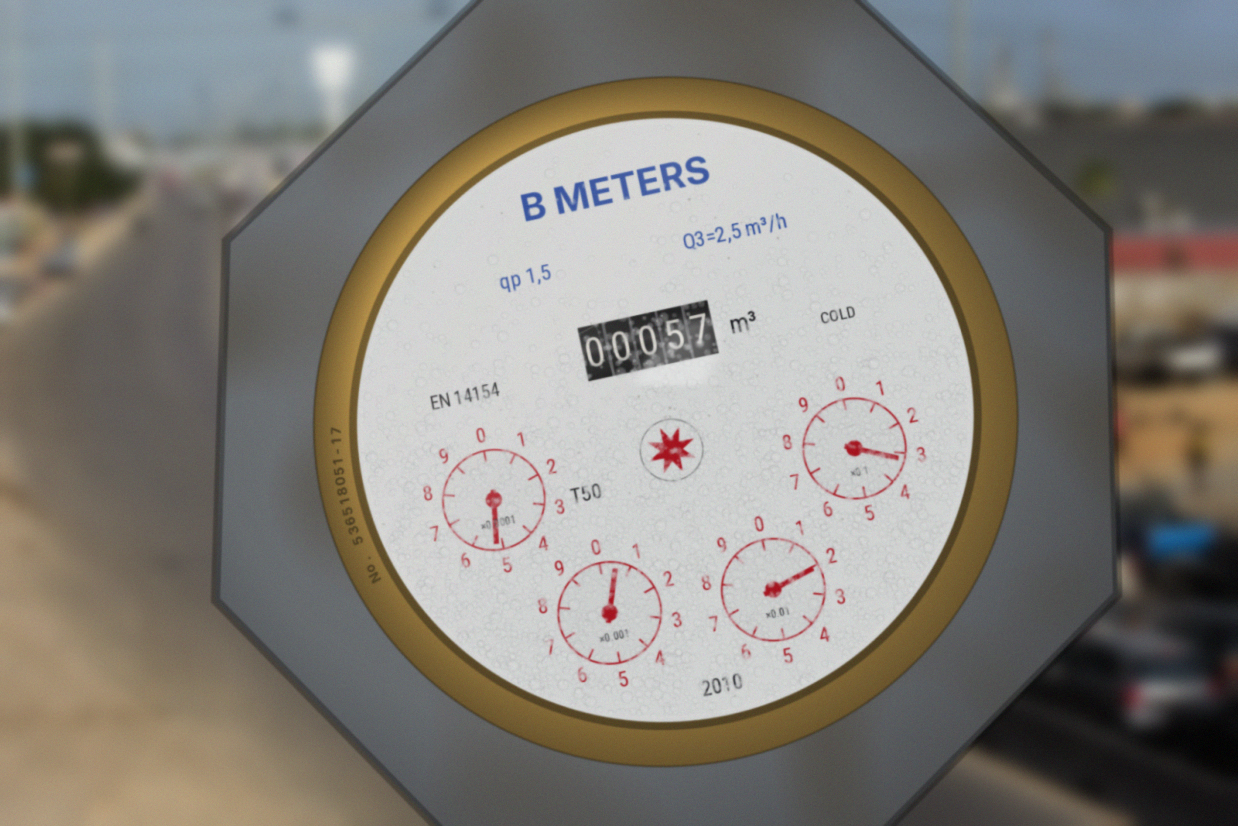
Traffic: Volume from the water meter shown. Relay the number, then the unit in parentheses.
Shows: 57.3205 (m³)
